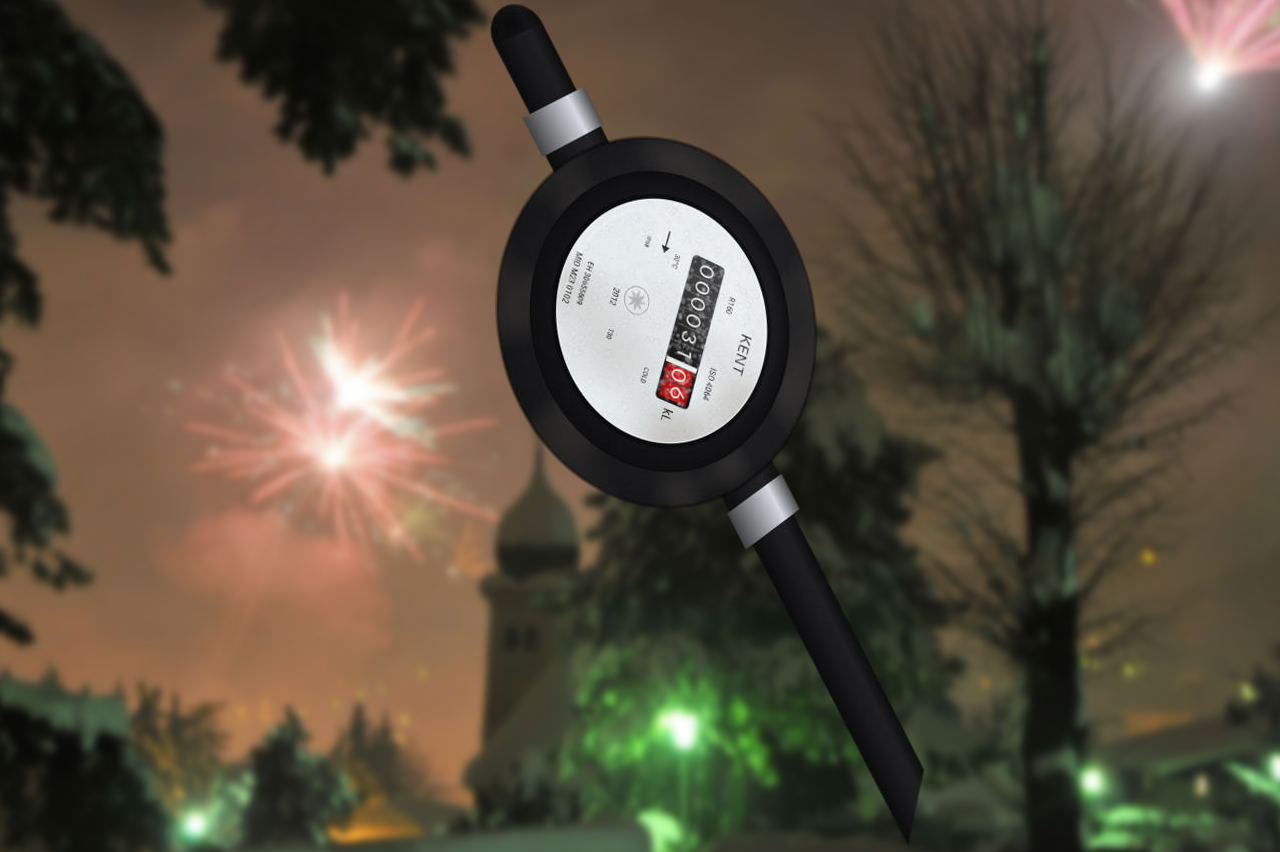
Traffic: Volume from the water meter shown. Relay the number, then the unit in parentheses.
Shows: 31.06 (kL)
